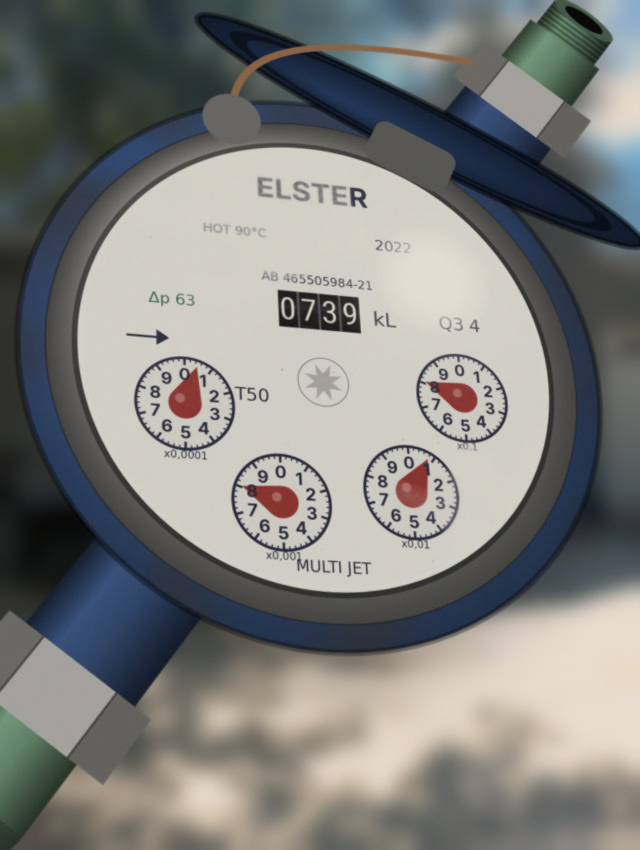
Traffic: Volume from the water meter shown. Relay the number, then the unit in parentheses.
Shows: 739.8080 (kL)
